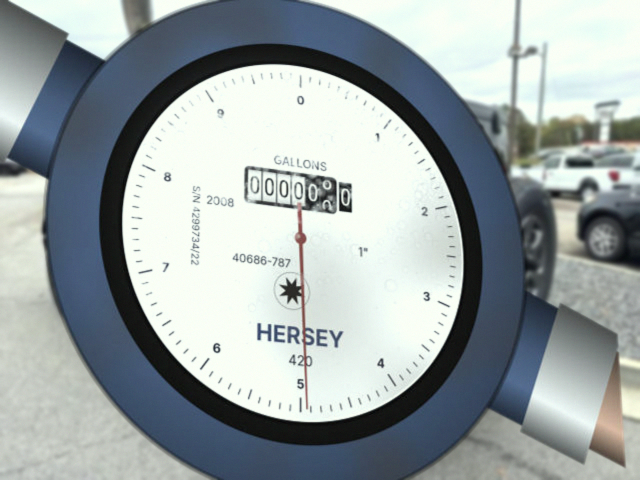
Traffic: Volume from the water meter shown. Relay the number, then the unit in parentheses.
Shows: 84.9 (gal)
